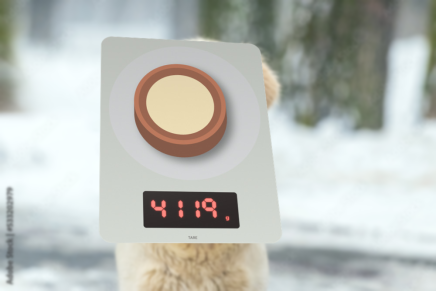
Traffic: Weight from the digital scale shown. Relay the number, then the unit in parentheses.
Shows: 4119 (g)
